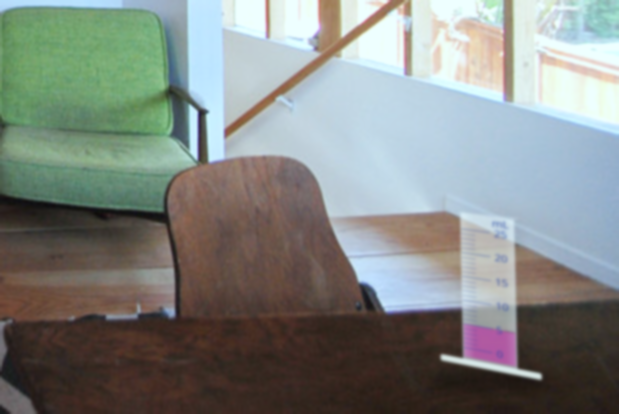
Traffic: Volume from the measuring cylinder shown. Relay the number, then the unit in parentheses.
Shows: 5 (mL)
